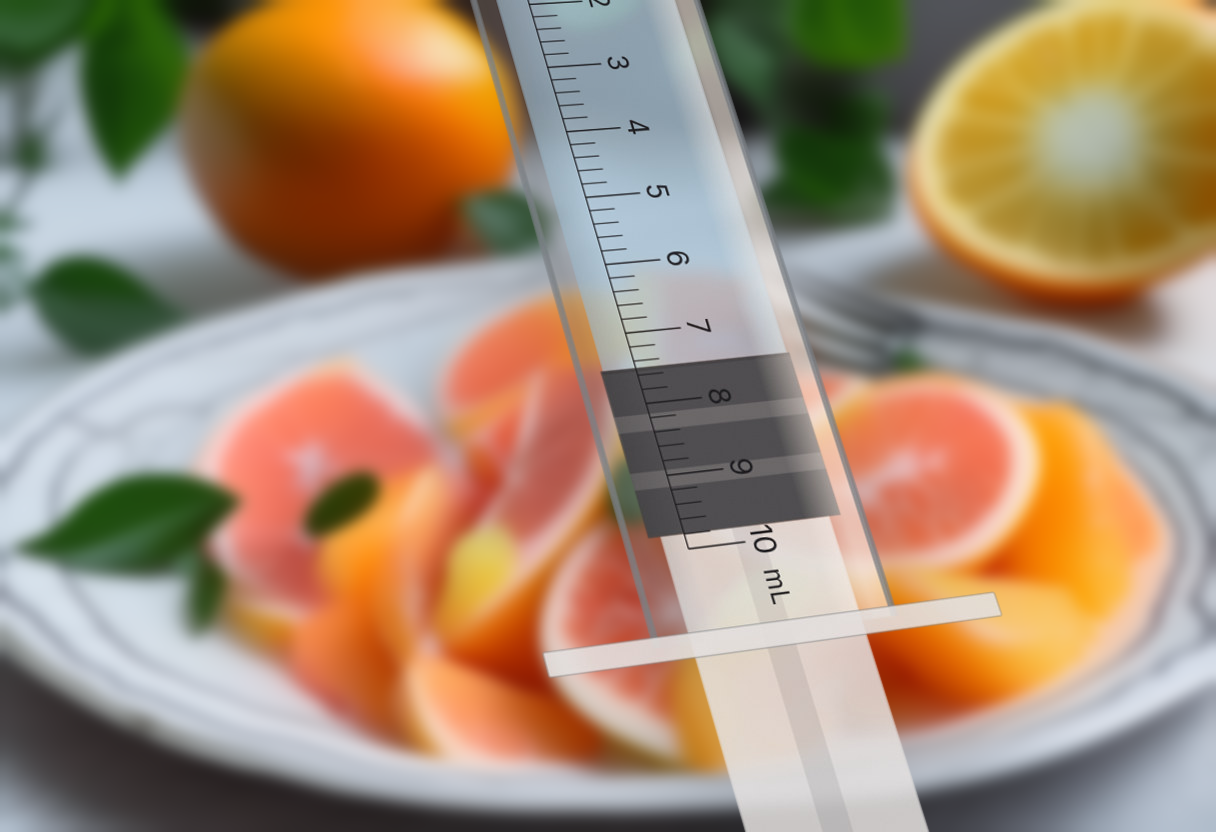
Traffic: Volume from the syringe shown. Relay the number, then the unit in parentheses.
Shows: 7.5 (mL)
